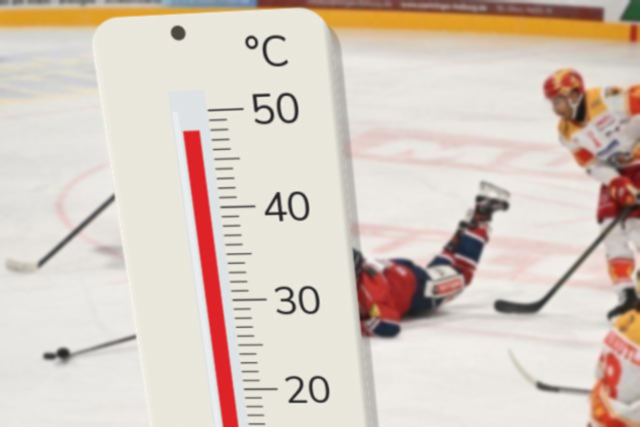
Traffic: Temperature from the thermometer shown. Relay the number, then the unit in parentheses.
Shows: 48 (°C)
